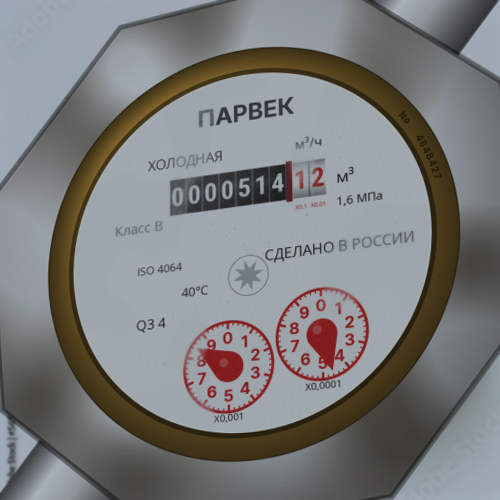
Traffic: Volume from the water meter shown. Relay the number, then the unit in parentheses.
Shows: 514.1284 (m³)
